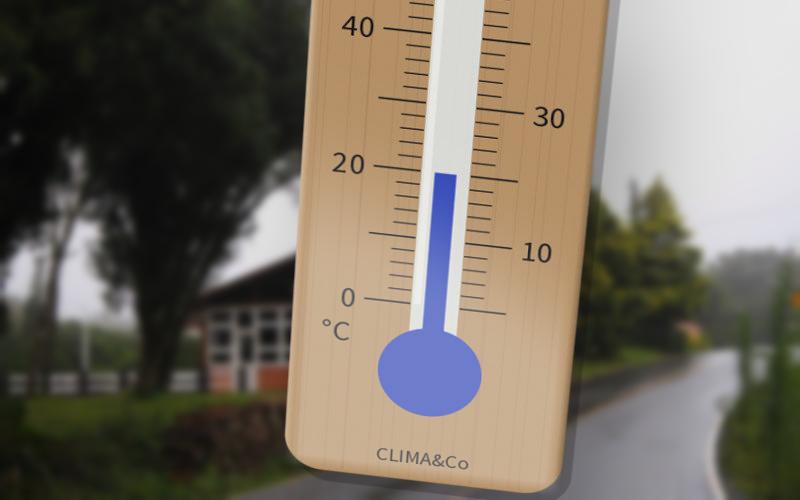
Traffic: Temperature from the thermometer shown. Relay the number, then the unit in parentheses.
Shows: 20 (°C)
